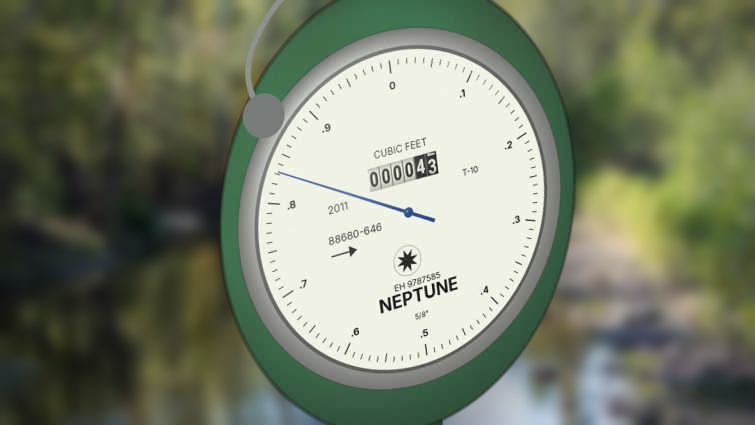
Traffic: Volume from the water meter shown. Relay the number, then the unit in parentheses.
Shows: 42.83 (ft³)
